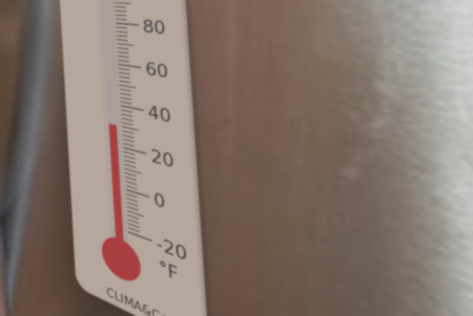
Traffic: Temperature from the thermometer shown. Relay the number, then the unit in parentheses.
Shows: 30 (°F)
